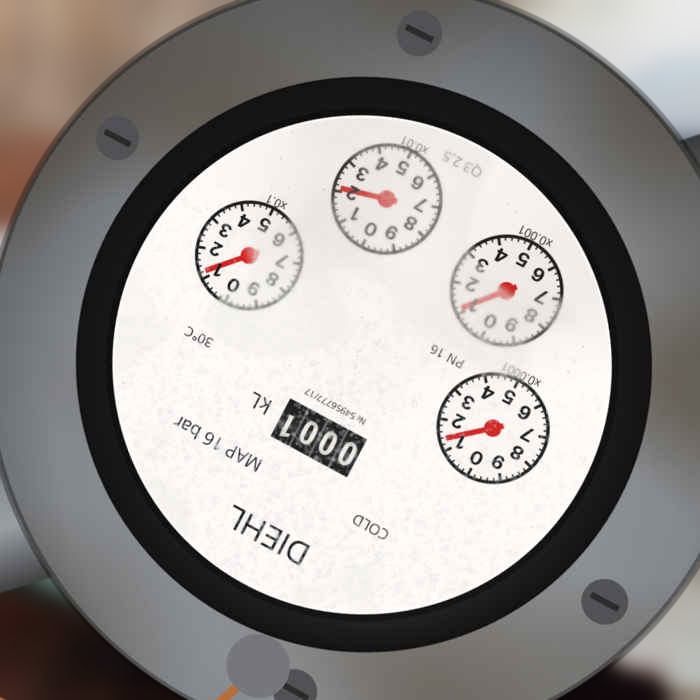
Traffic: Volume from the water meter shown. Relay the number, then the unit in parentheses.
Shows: 1.1211 (kL)
